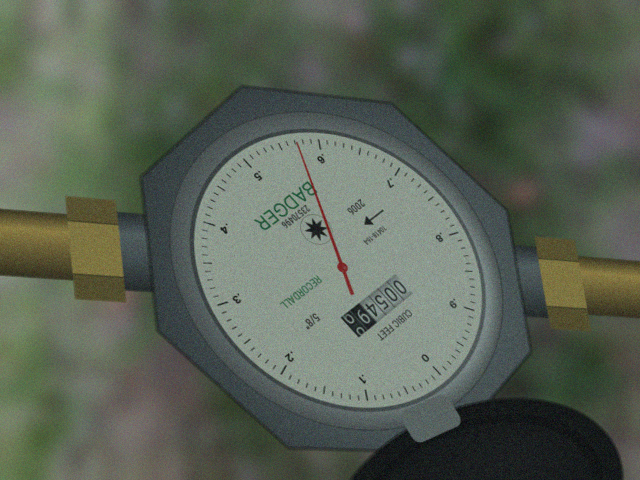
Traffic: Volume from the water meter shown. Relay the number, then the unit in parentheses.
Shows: 5498.57 (ft³)
